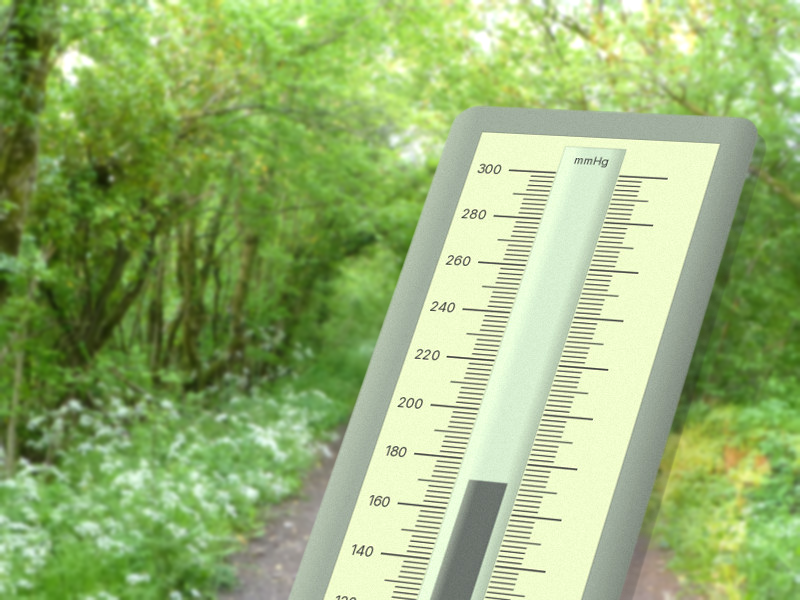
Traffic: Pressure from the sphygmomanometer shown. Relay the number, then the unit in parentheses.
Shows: 172 (mmHg)
